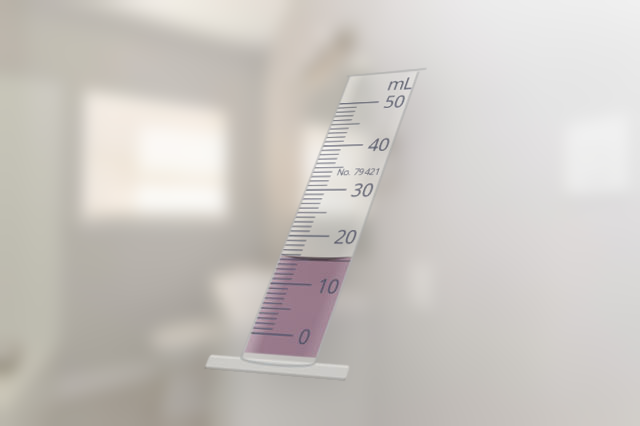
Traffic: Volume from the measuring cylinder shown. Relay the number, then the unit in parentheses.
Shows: 15 (mL)
